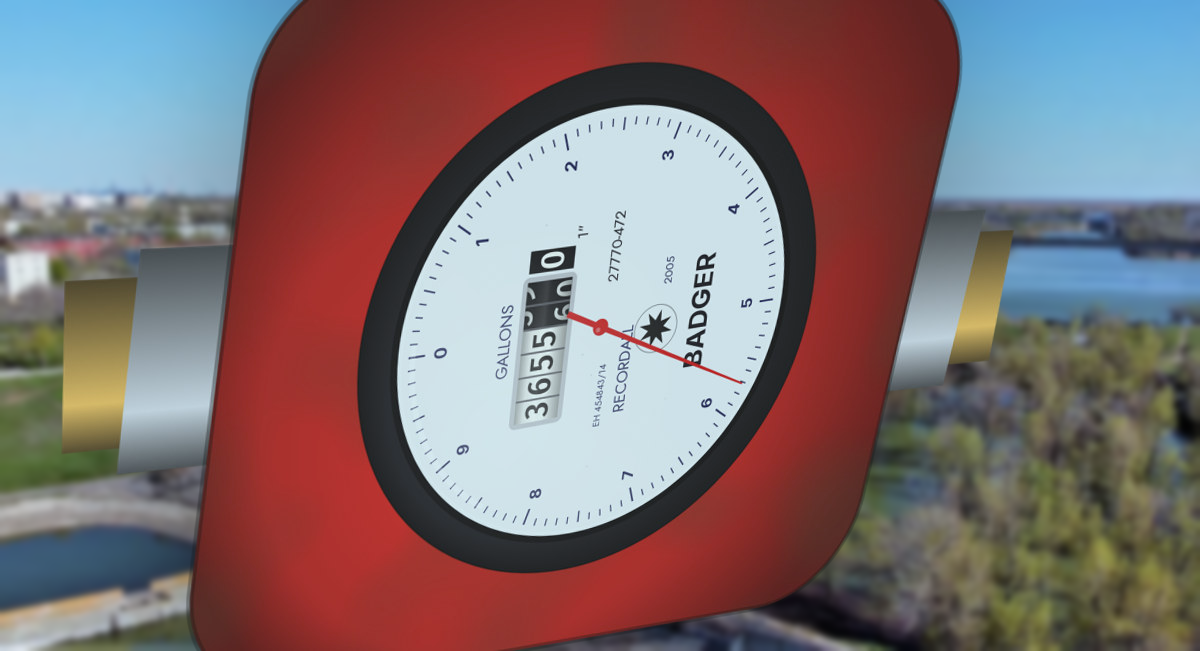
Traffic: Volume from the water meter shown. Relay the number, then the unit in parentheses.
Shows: 3655595.7 (gal)
